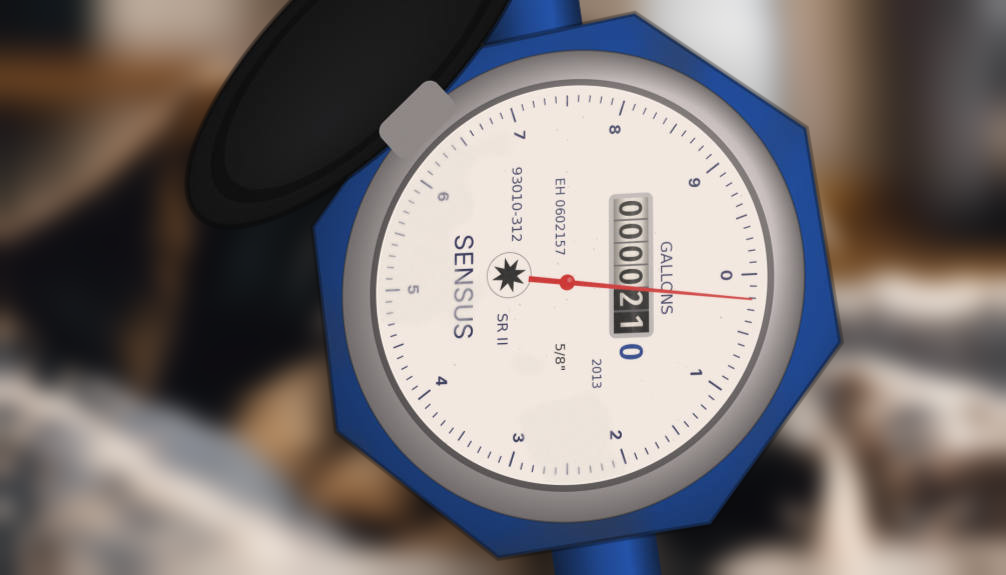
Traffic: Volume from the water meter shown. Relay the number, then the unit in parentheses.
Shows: 210.2 (gal)
